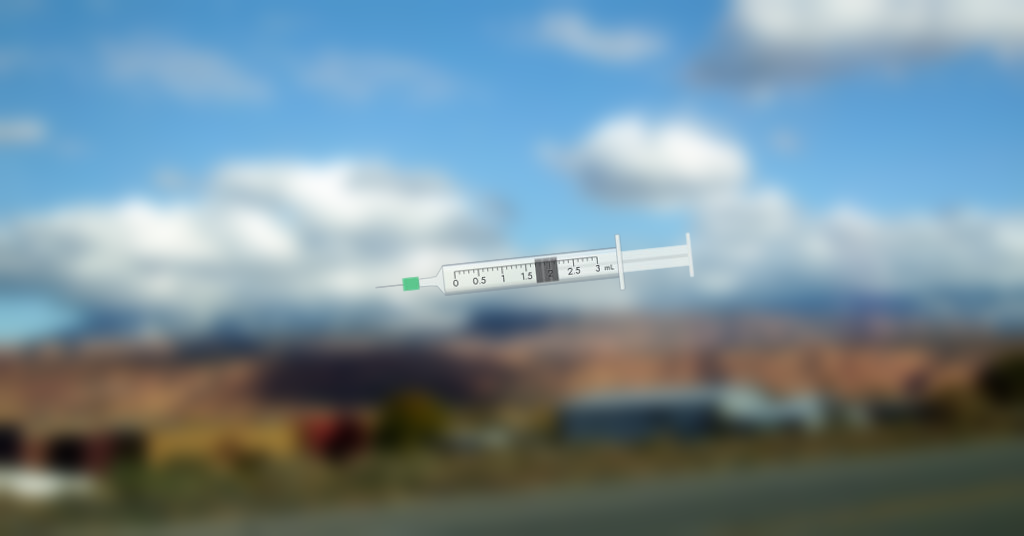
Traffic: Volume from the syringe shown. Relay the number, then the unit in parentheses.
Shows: 1.7 (mL)
